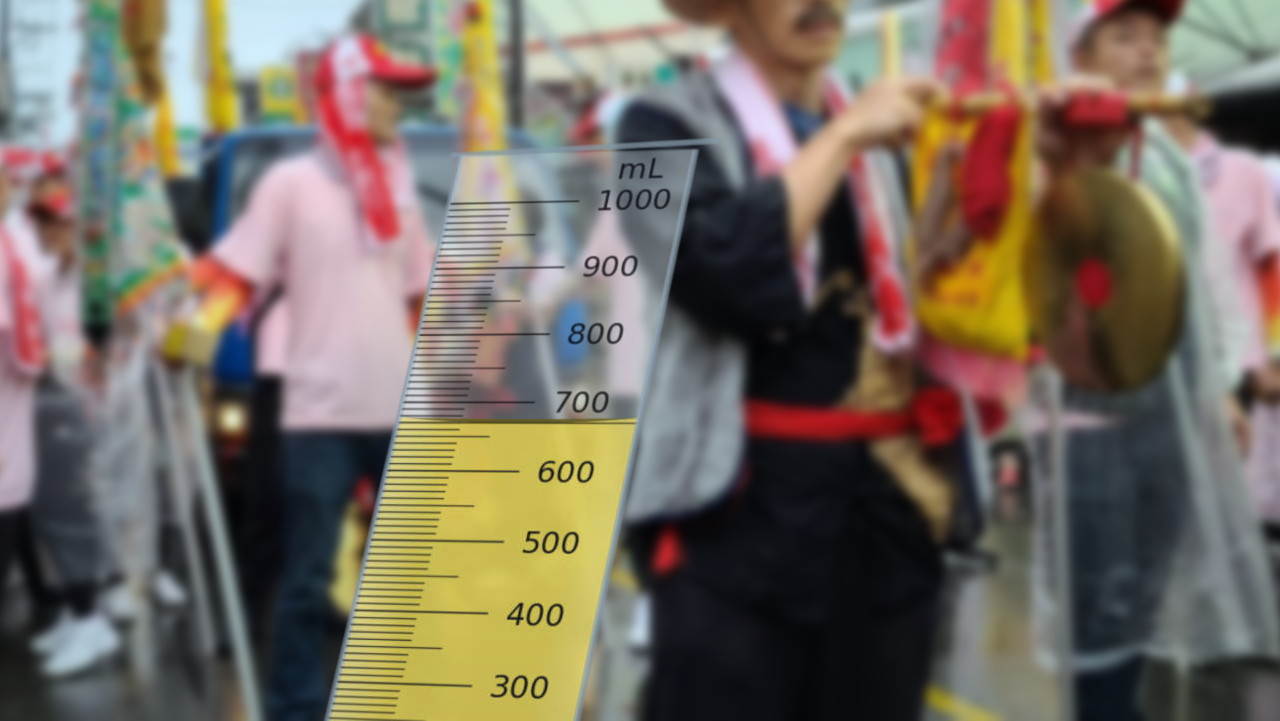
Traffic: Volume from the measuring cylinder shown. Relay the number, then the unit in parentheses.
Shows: 670 (mL)
